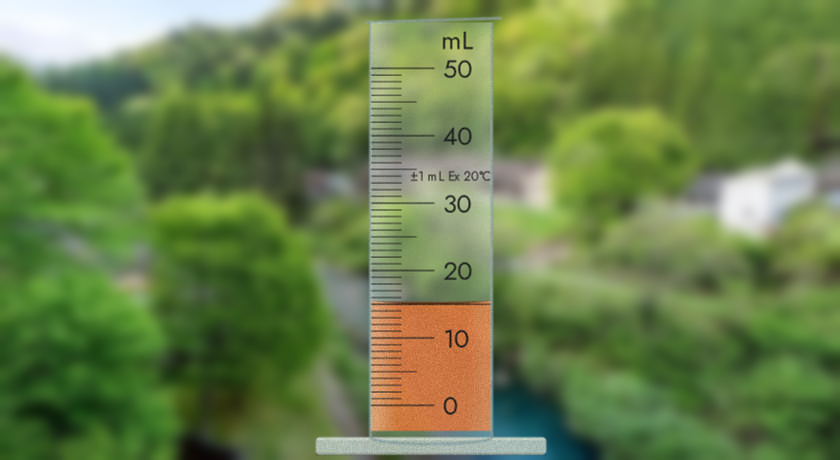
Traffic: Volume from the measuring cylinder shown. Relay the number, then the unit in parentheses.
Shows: 15 (mL)
